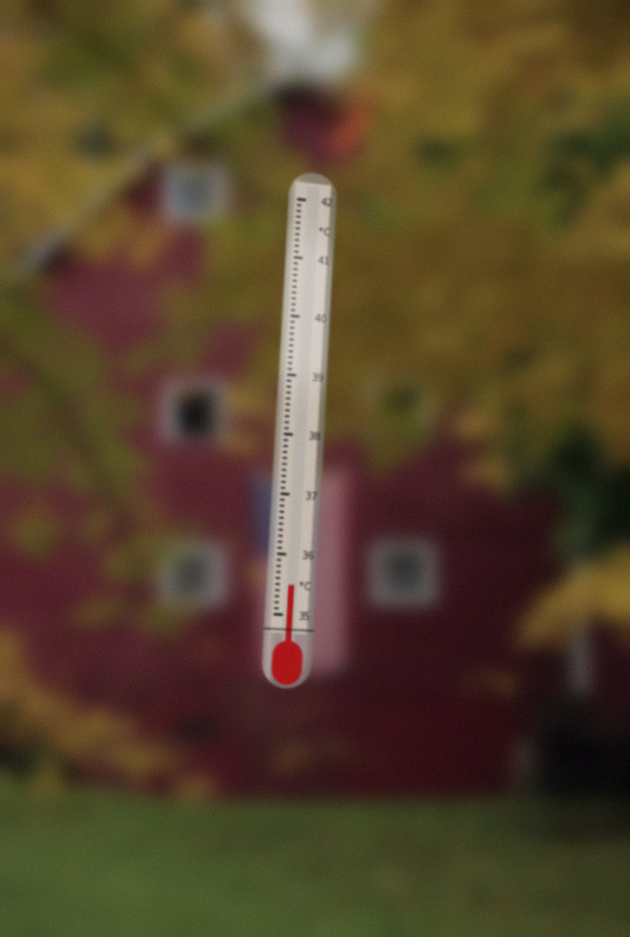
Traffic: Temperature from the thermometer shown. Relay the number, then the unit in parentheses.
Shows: 35.5 (°C)
